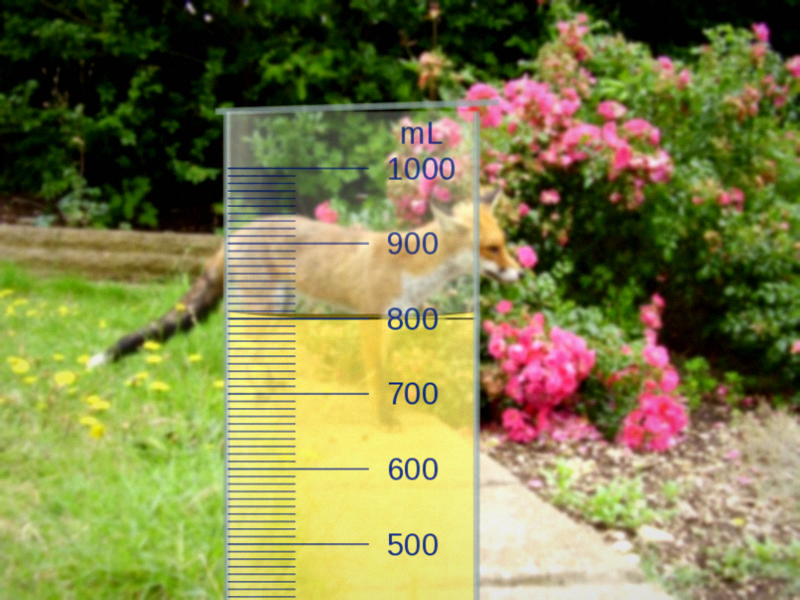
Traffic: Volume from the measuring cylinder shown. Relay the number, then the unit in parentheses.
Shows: 800 (mL)
